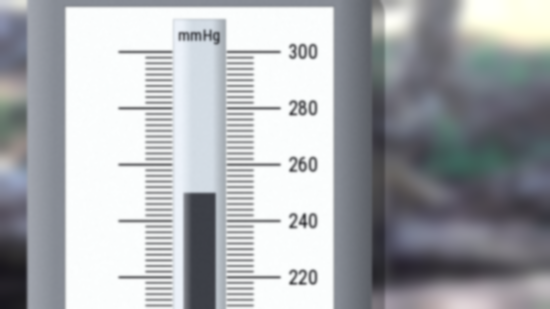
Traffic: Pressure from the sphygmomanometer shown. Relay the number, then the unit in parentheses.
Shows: 250 (mmHg)
